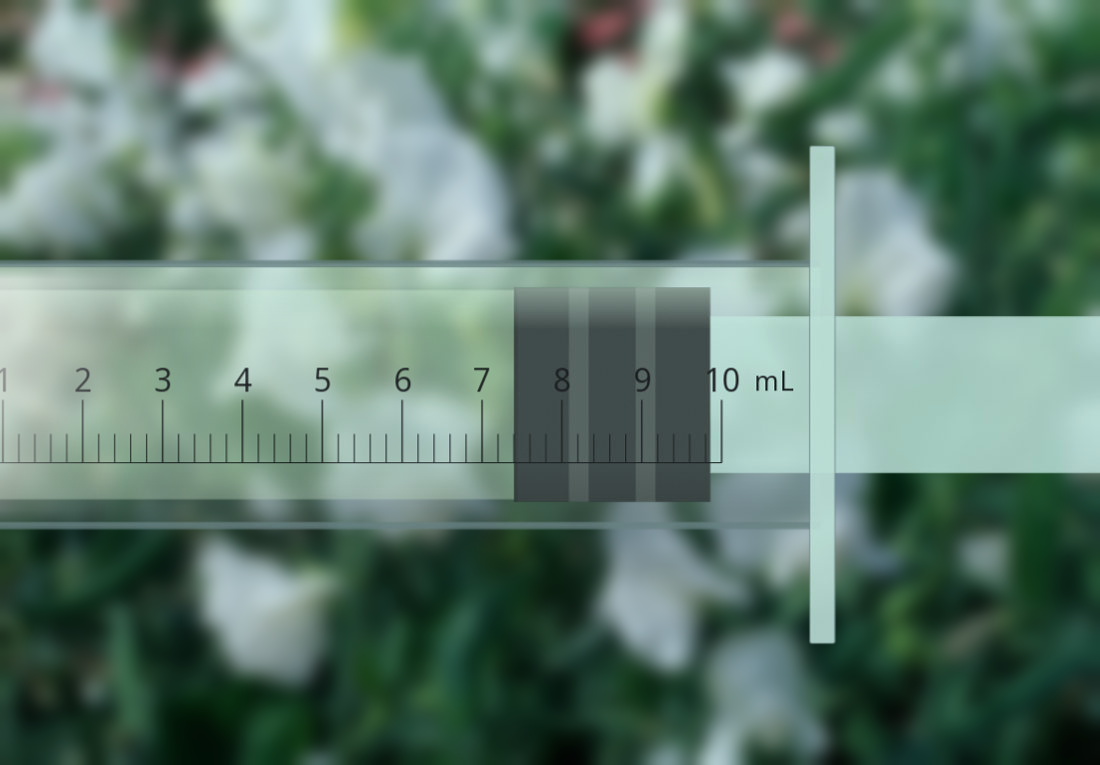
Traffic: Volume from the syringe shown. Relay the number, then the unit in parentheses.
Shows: 7.4 (mL)
